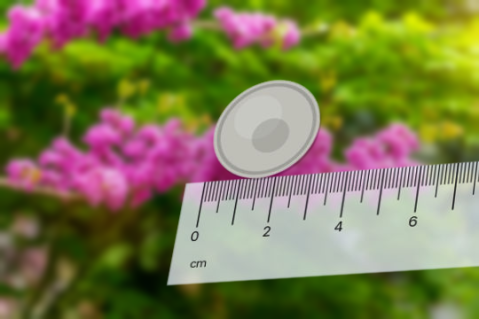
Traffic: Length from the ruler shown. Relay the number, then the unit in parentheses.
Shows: 3 (cm)
